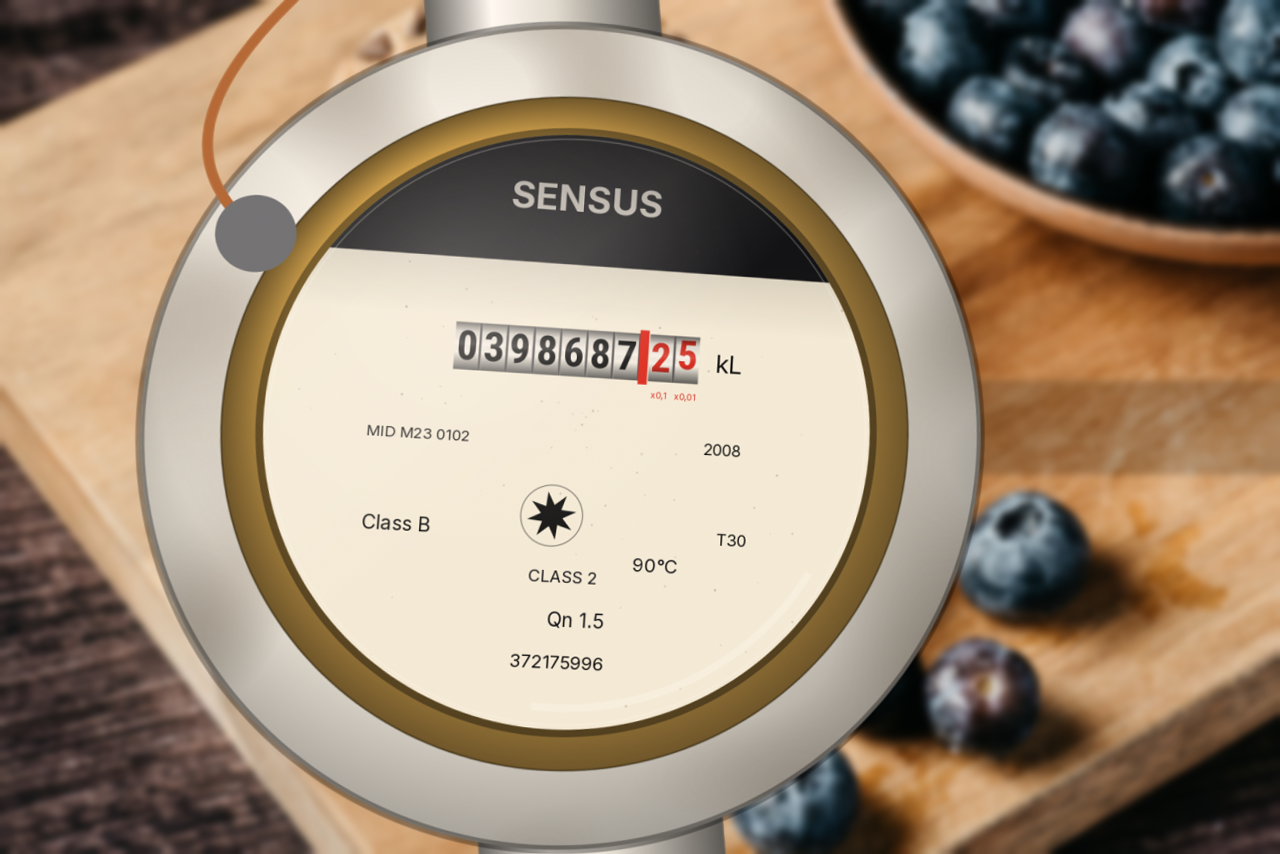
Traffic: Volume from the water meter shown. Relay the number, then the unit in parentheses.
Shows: 398687.25 (kL)
